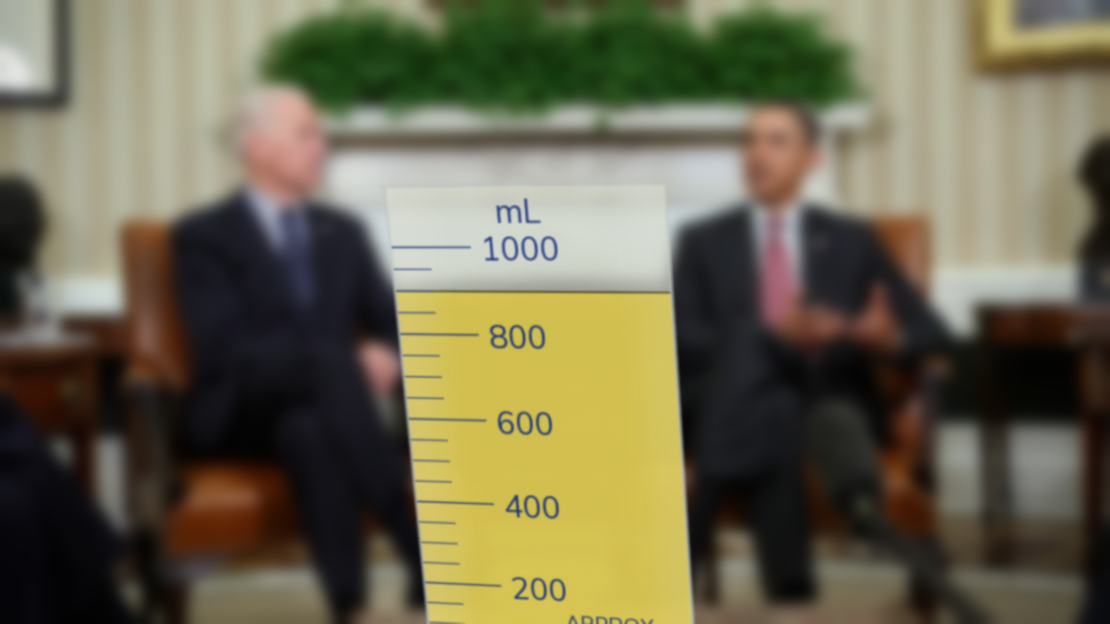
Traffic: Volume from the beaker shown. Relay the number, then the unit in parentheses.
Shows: 900 (mL)
